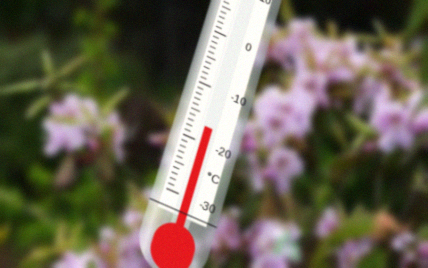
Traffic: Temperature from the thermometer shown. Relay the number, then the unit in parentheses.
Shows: -17 (°C)
